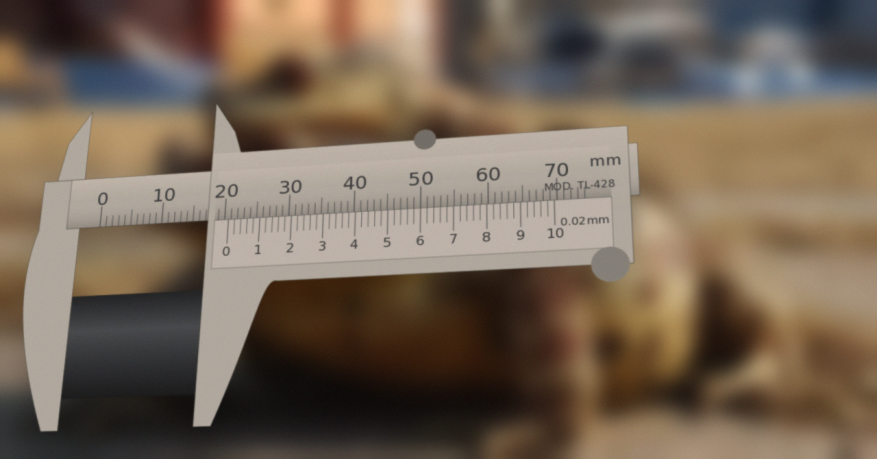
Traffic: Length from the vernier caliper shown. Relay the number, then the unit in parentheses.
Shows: 20.6 (mm)
